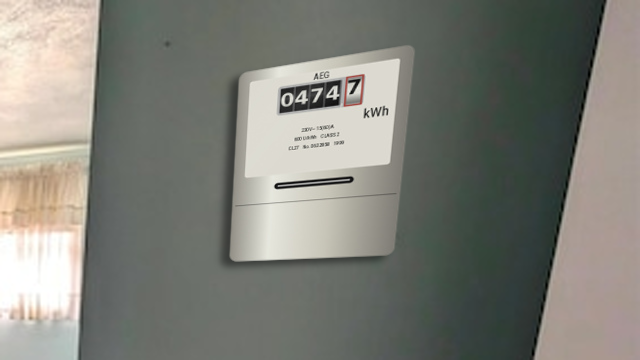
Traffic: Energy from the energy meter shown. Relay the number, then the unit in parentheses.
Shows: 474.7 (kWh)
